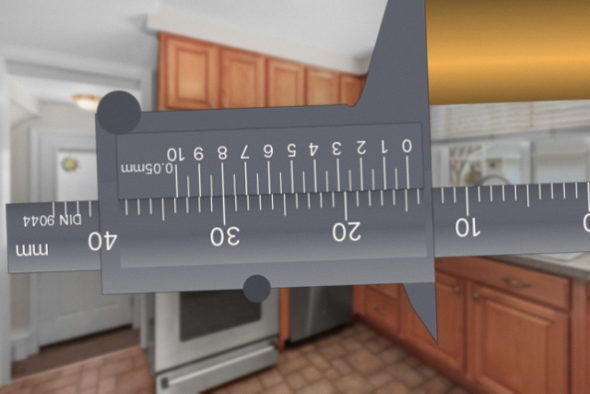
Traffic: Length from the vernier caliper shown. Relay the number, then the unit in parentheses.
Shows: 14.8 (mm)
